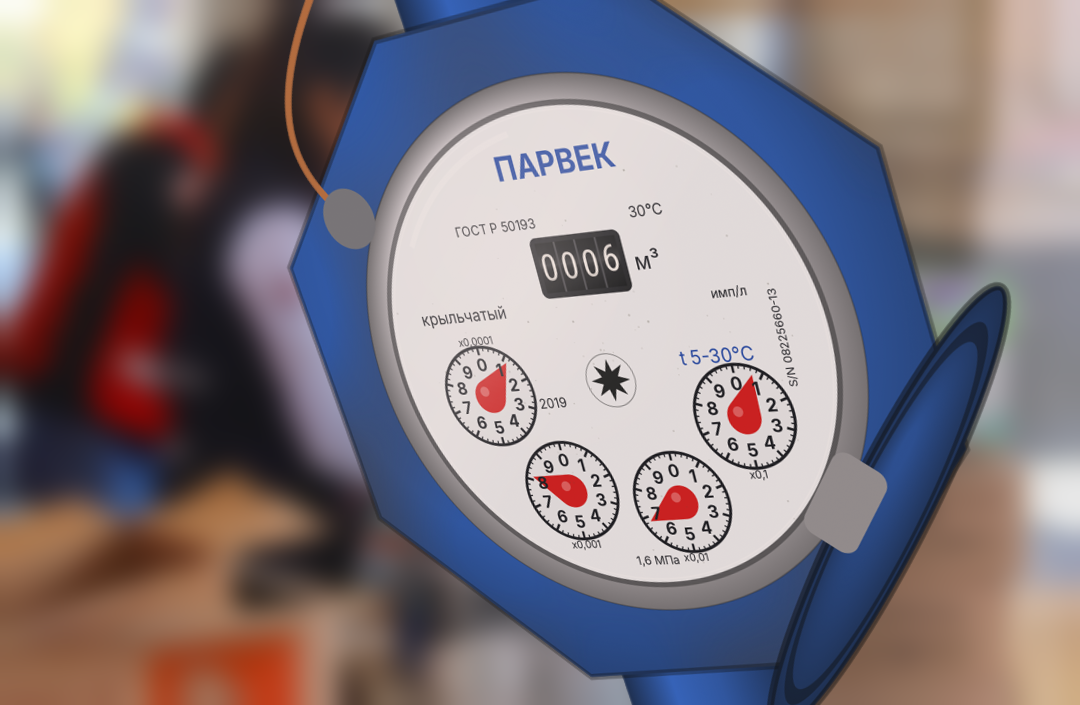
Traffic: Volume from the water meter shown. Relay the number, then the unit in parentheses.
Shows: 6.0681 (m³)
